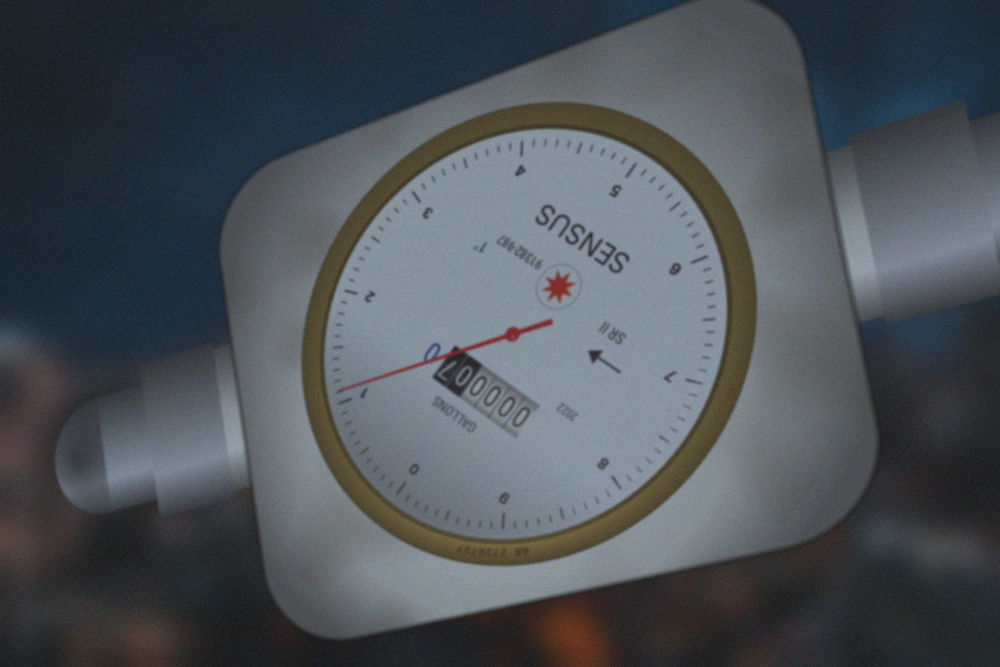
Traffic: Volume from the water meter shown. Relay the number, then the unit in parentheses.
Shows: 71.1 (gal)
